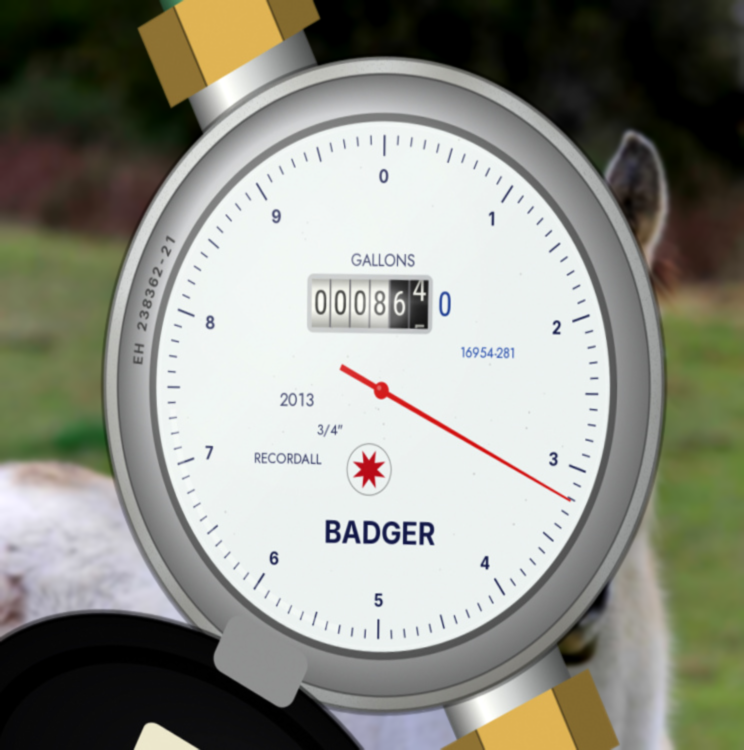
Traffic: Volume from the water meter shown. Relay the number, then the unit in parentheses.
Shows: 8643.2 (gal)
